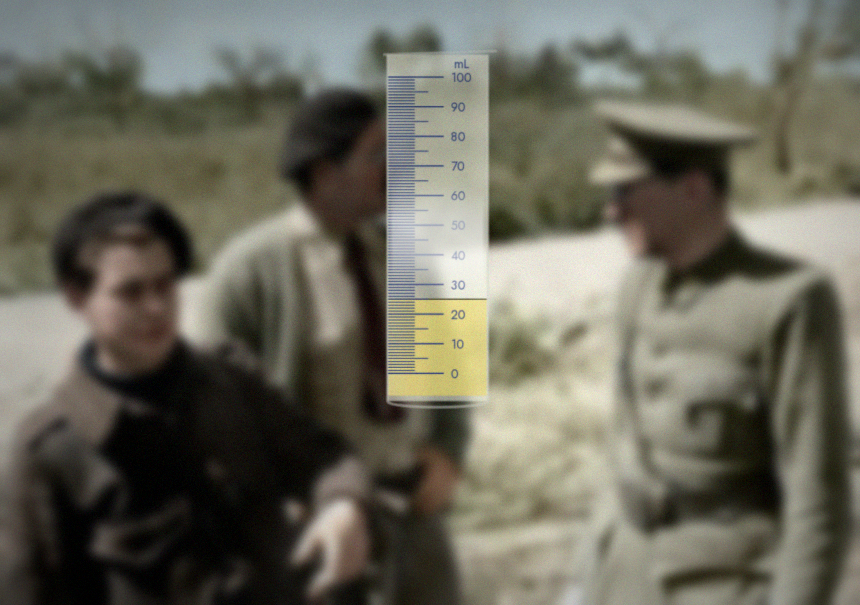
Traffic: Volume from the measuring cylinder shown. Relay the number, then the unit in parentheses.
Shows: 25 (mL)
